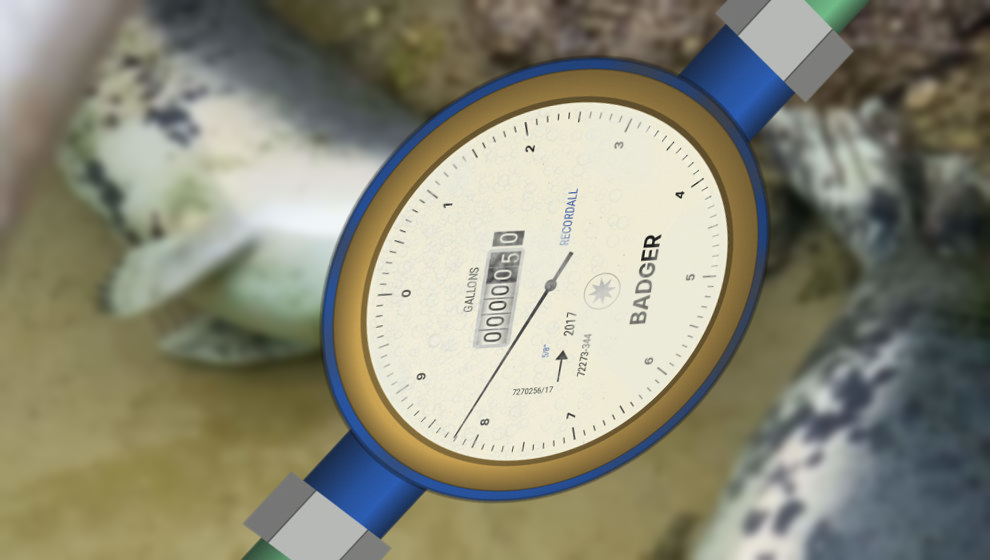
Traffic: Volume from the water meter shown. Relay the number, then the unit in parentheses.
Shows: 48.2 (gal)
